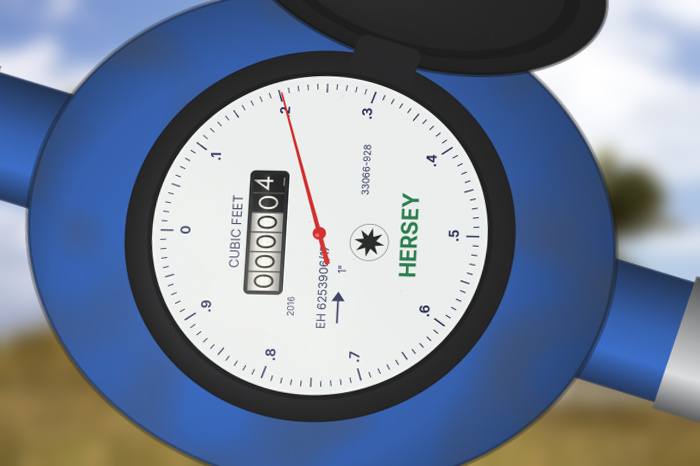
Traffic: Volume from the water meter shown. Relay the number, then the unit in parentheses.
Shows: 4.20 (ft³)
